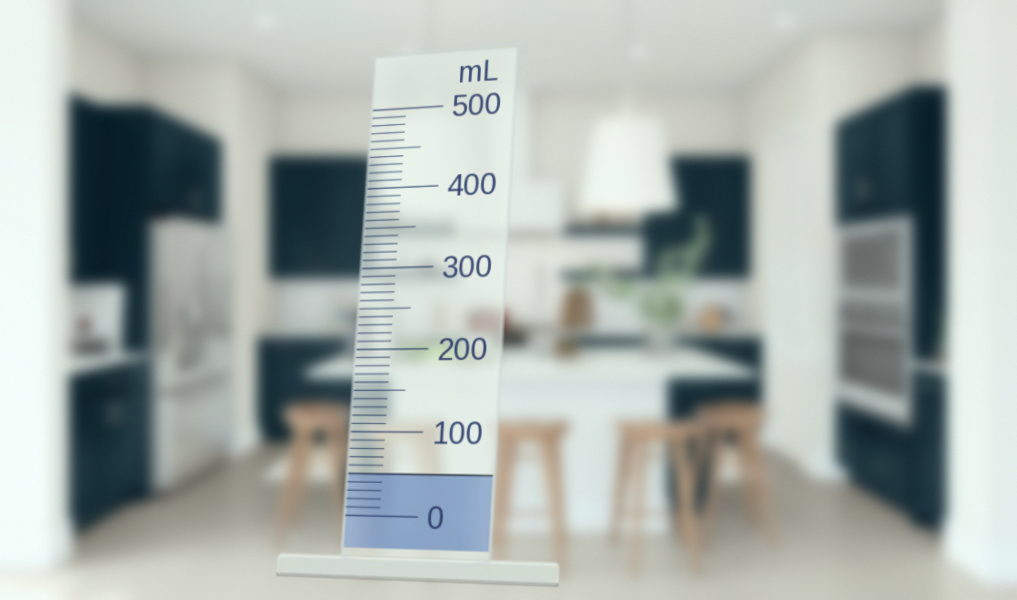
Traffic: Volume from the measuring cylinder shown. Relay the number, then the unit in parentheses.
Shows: 50 (mL)
